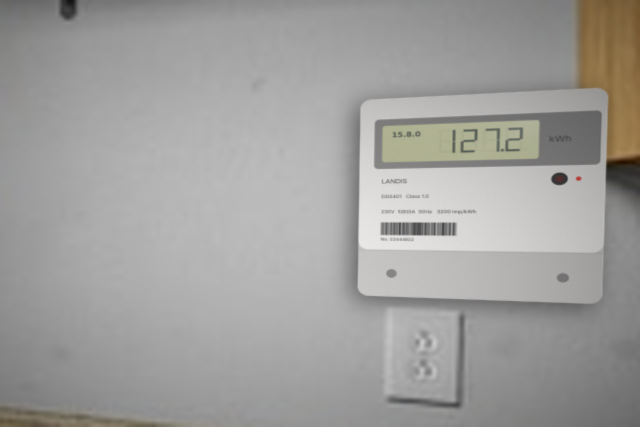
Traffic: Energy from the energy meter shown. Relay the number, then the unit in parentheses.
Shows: 127.2 (kWh)
